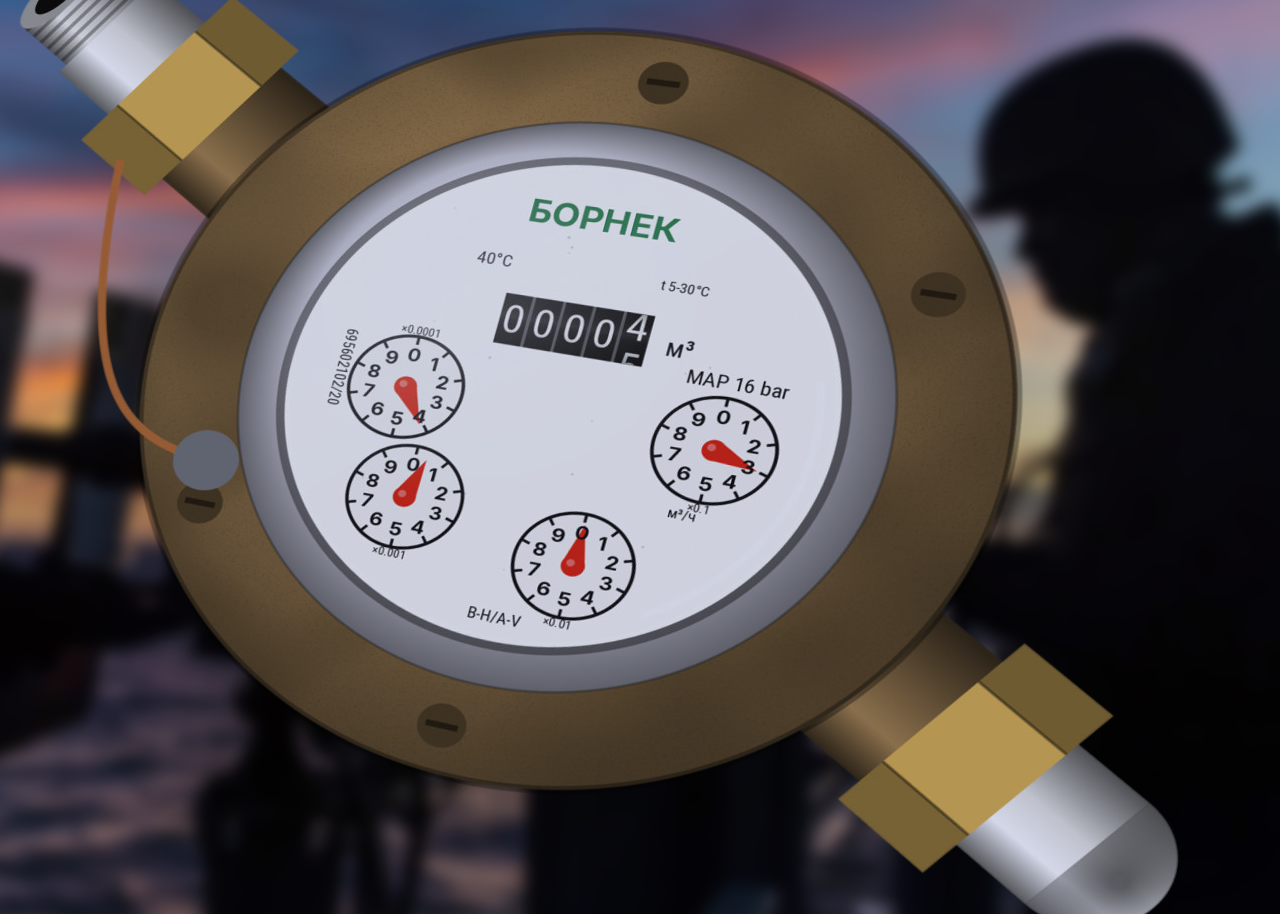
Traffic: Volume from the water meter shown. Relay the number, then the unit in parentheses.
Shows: 4.3004 (m³)
